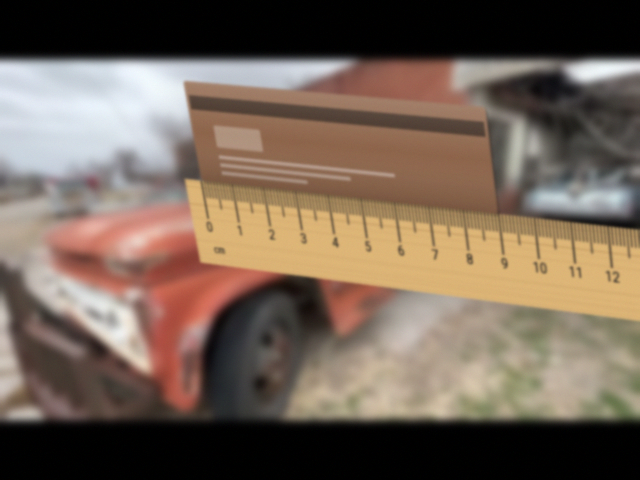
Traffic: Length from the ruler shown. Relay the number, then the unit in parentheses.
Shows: 9 (cm)
